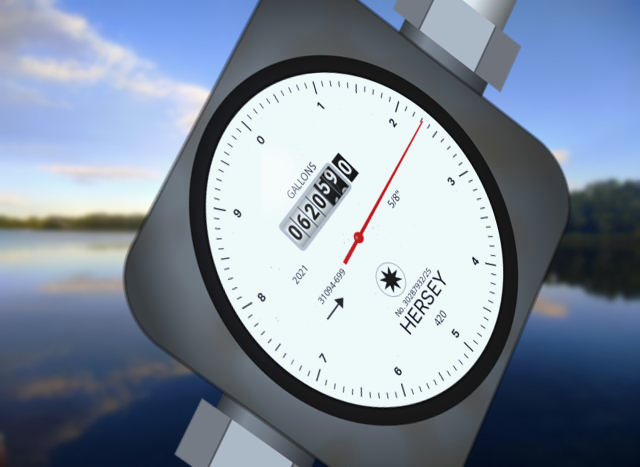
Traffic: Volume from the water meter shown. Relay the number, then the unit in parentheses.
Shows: 620592.3 (gal)
